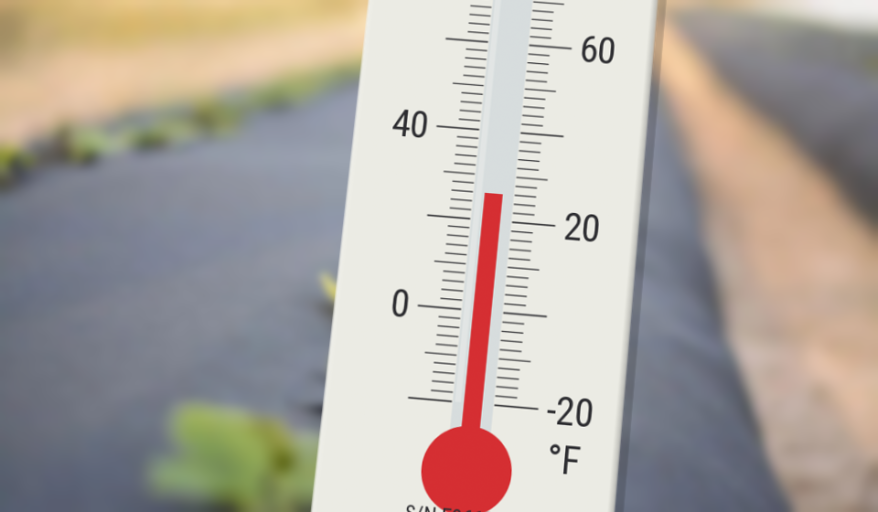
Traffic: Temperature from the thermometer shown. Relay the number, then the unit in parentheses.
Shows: 26 (°F)
